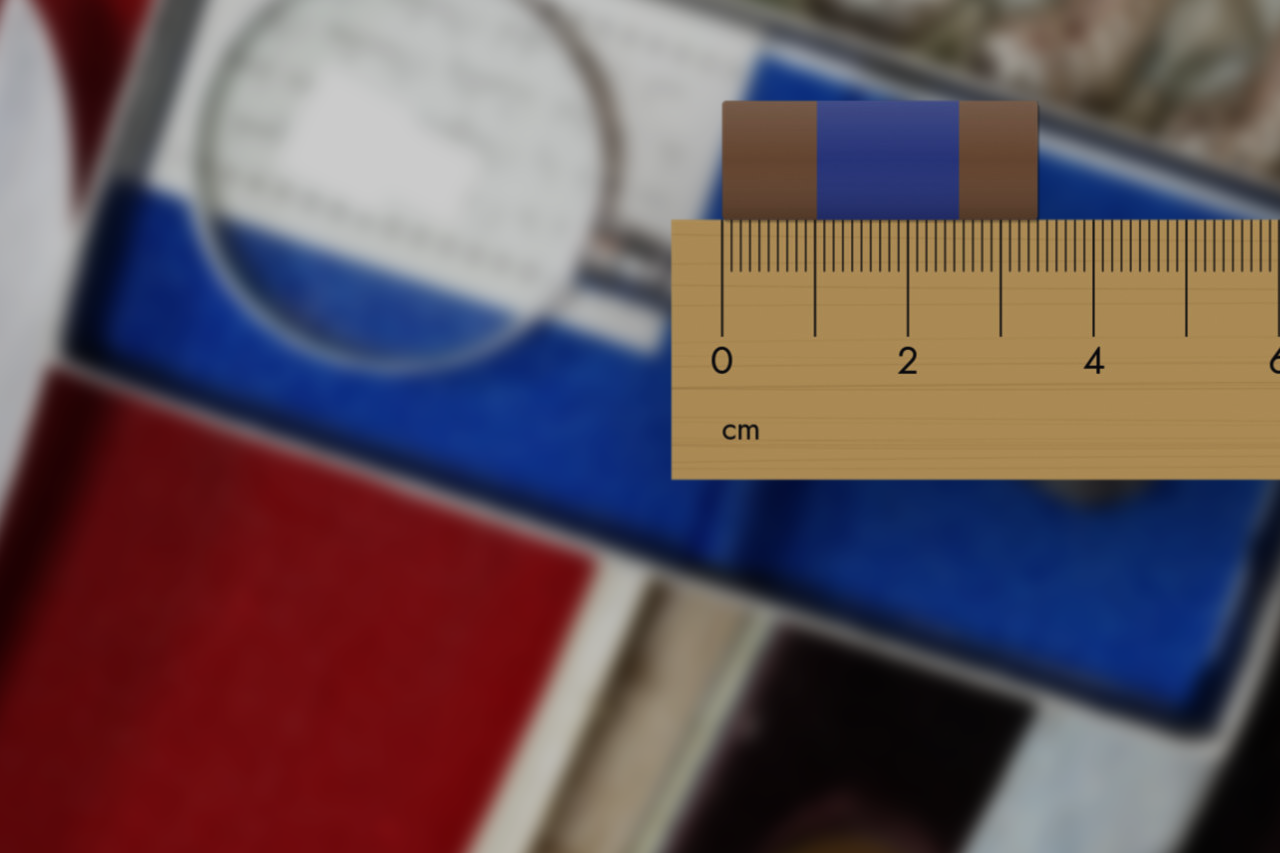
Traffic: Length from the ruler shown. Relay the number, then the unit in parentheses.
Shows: 3.4 (cm)
